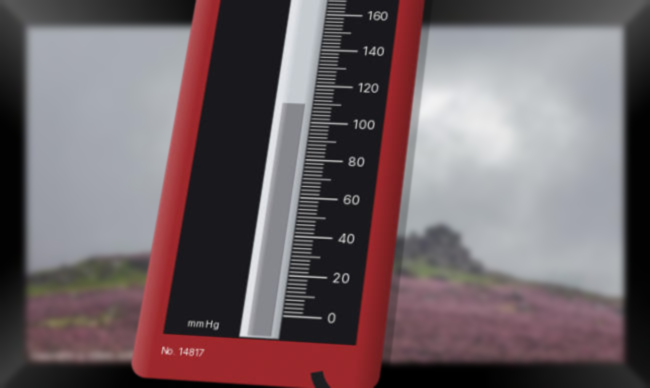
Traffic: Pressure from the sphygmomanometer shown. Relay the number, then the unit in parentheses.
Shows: 110 (mmHg)
